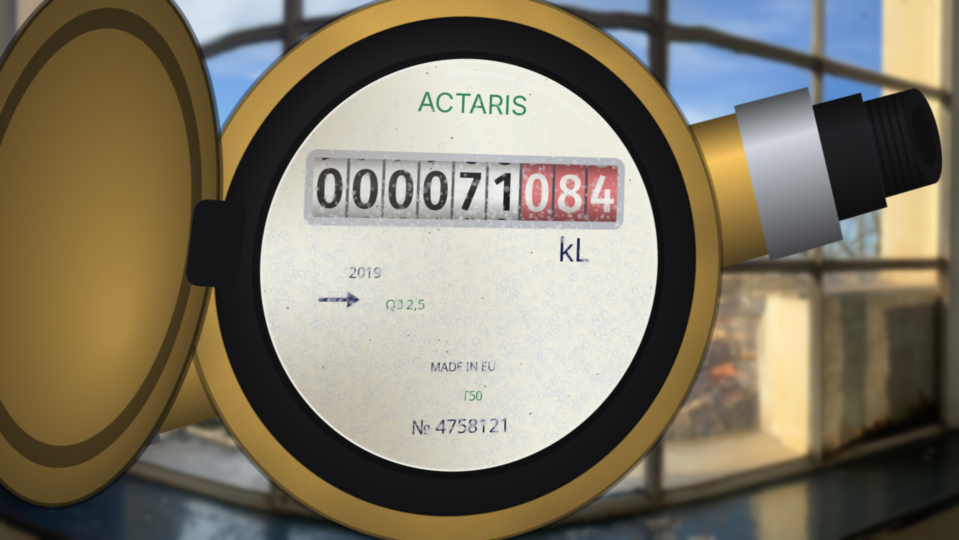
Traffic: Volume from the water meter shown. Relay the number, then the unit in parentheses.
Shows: 71.084 (kL)
